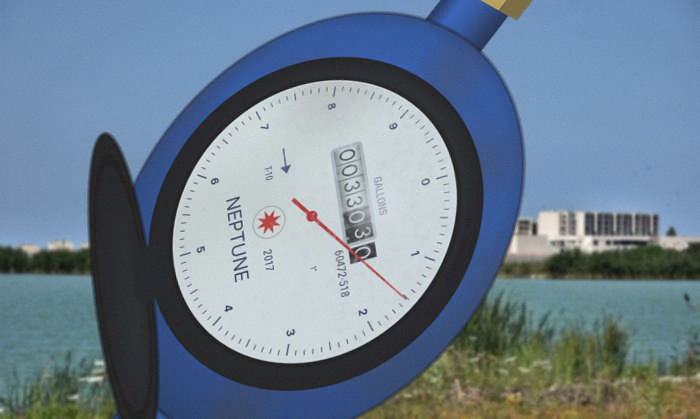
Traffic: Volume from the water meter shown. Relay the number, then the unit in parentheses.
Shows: 33031.5 (gal)
